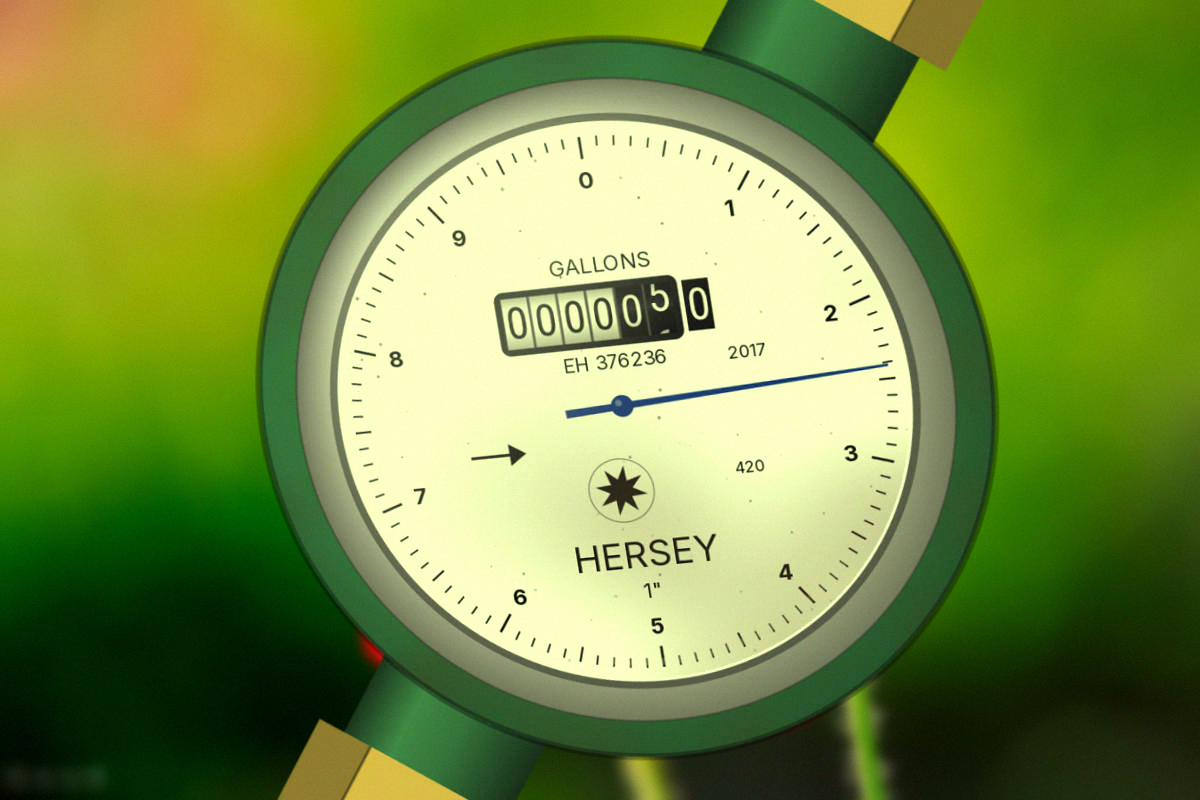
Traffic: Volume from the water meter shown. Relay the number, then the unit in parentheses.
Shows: 52.4 (gal)
